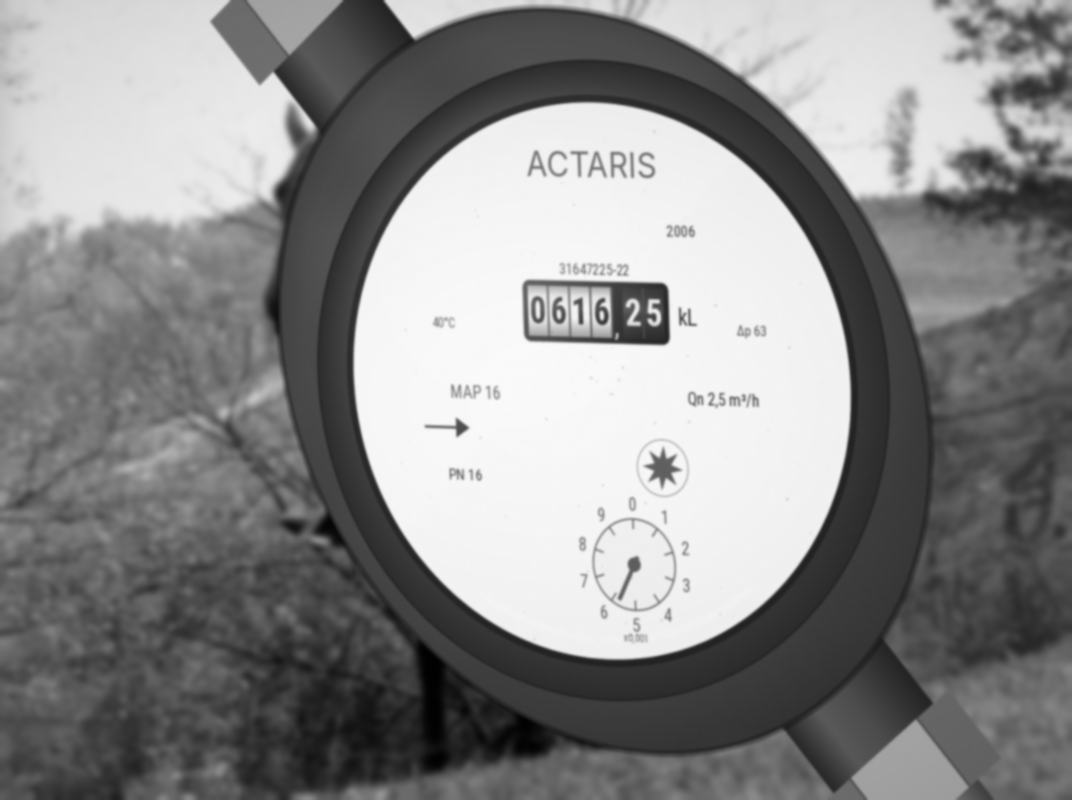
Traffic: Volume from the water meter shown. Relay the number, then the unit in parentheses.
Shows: 616.255 (kL)
